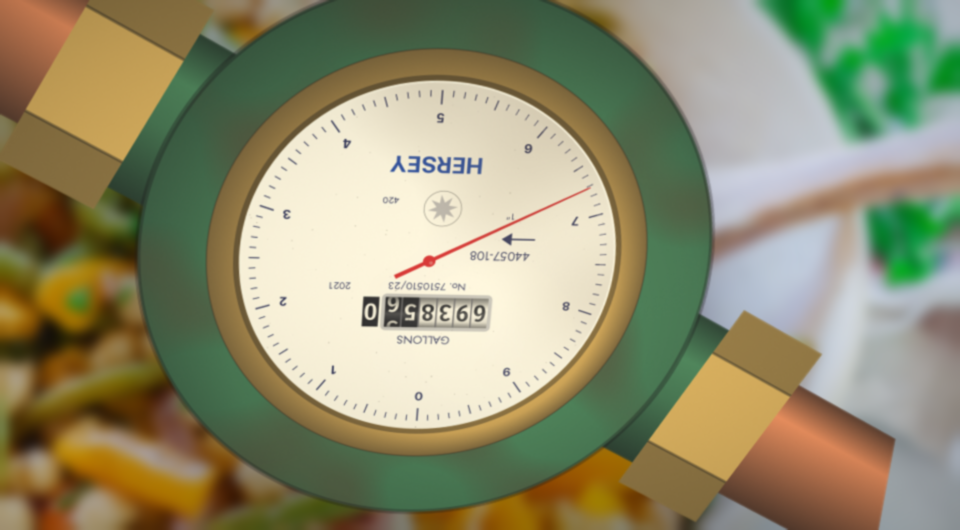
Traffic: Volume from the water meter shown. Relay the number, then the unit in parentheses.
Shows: 6938556.7 (gal)
